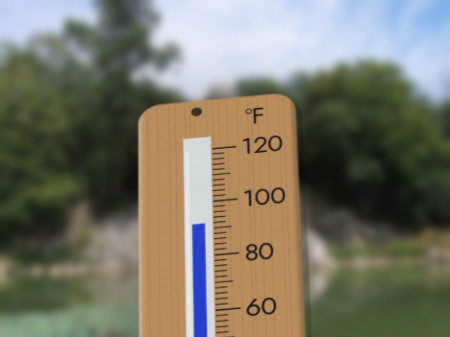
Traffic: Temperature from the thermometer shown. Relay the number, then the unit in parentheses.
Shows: 92 (°F)
